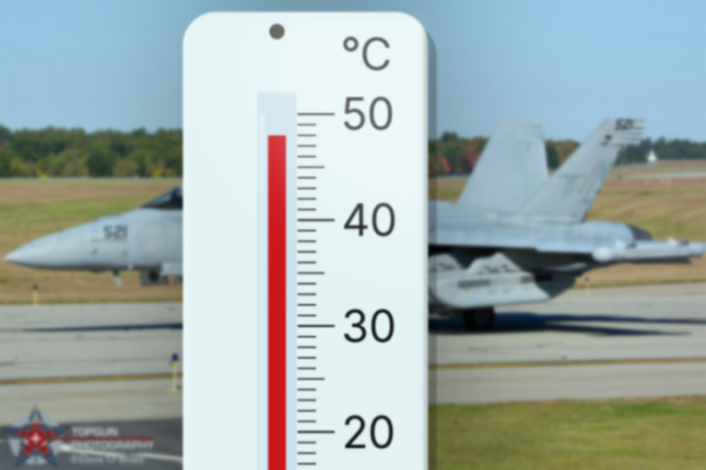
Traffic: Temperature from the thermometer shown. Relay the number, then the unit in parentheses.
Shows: 48 (°C)
